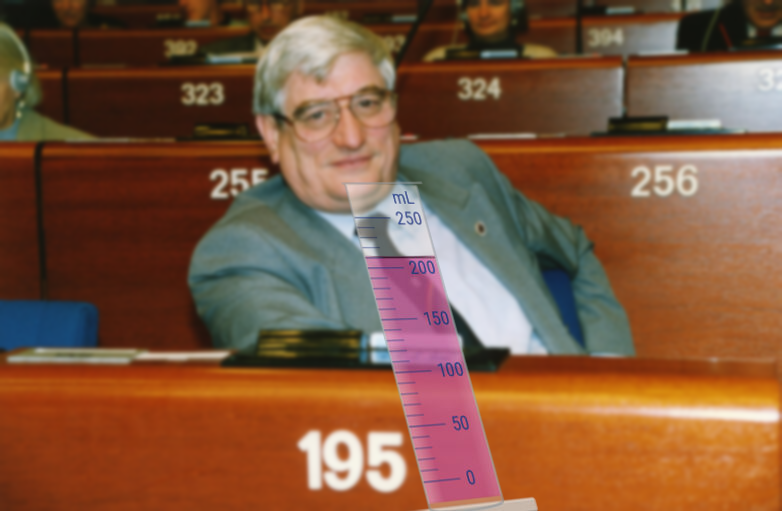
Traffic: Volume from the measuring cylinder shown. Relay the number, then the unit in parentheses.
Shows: 210 (mL)
